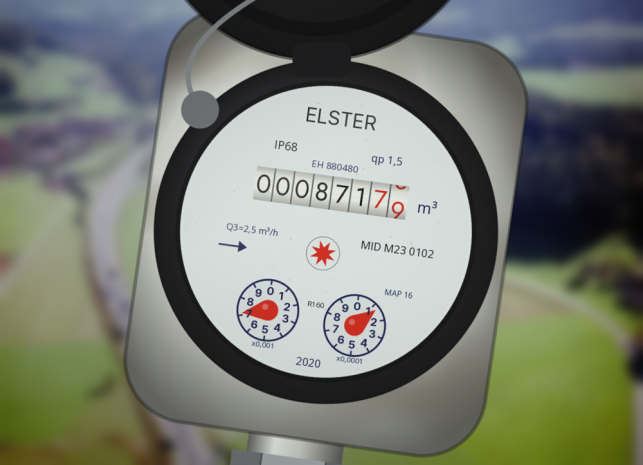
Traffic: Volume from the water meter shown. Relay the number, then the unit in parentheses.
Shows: 871.7871 (m³)
